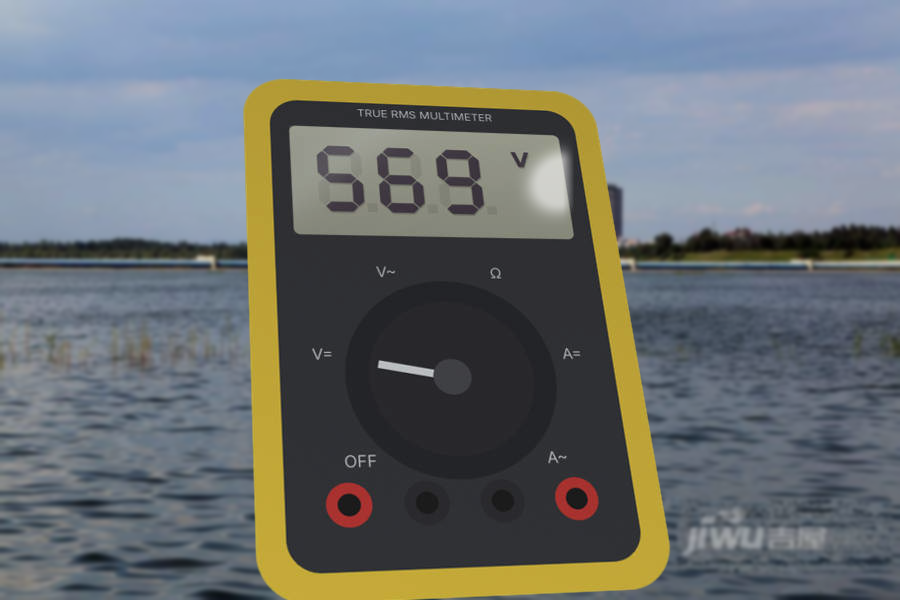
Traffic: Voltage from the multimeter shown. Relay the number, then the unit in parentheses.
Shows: 569 (V)
